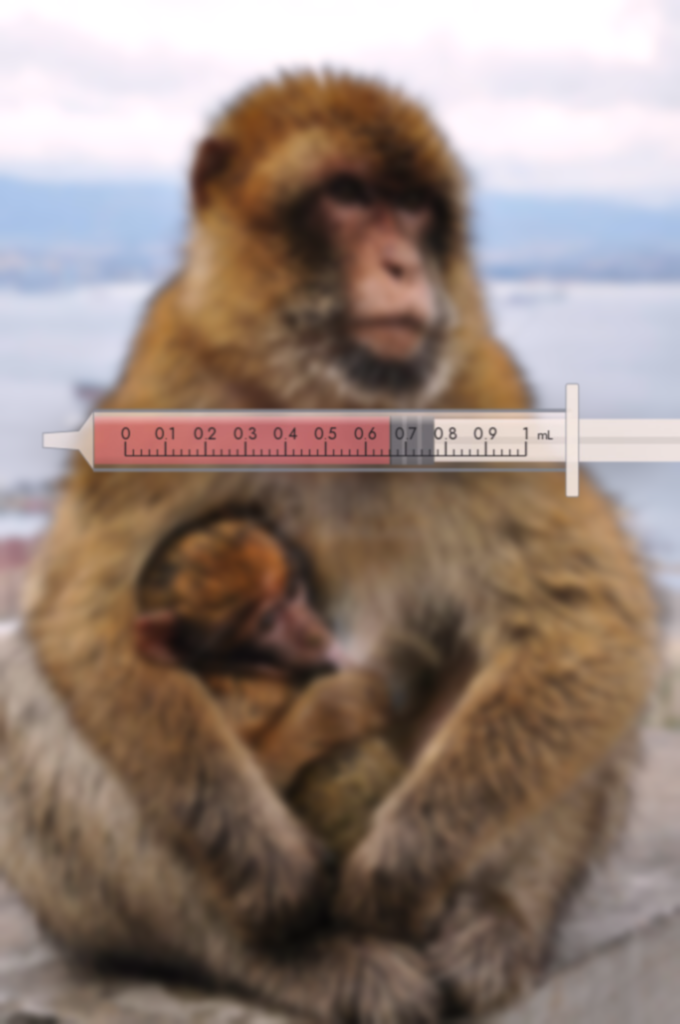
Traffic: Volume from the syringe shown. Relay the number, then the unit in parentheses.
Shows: 0.66 (mL)
